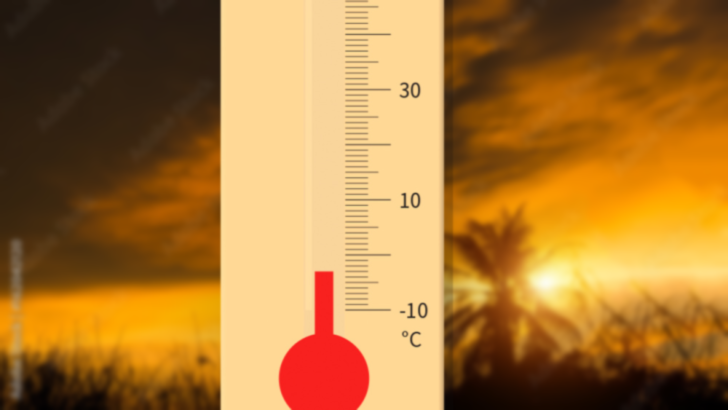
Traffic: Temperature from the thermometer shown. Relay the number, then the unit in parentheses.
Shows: -3 (°C)
